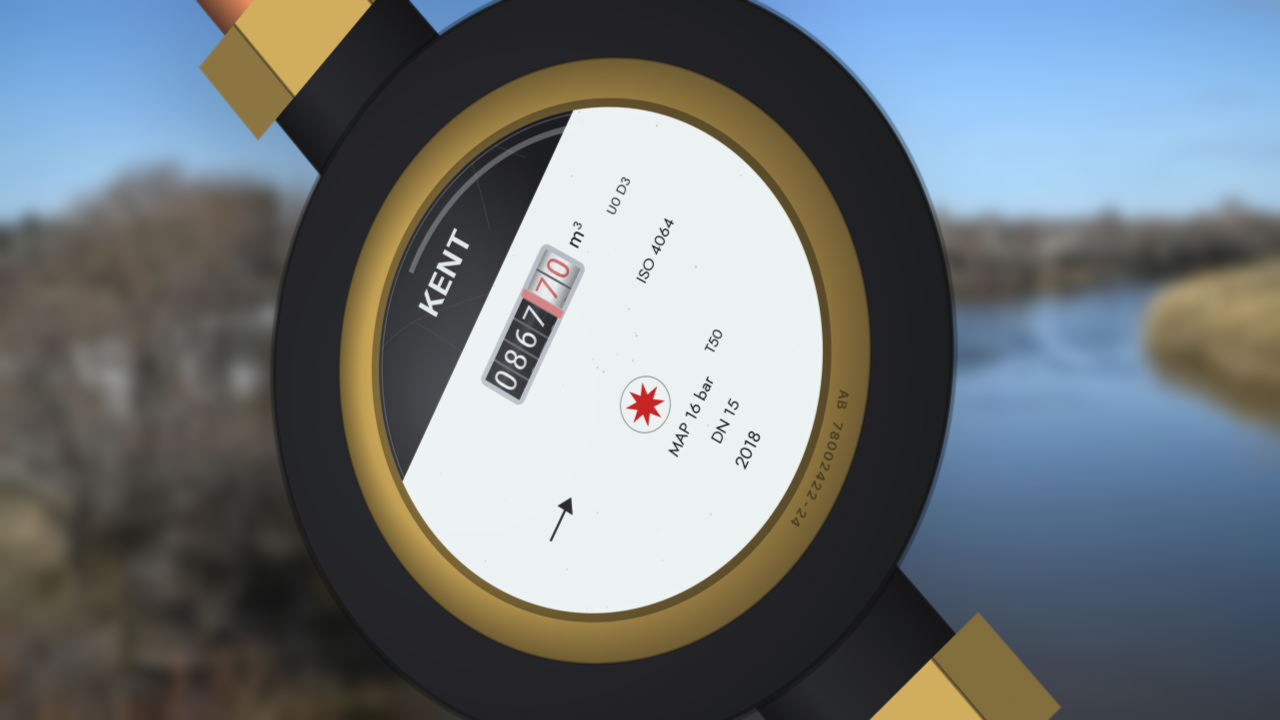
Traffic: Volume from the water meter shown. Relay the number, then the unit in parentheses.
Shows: 867.70 (m³)
